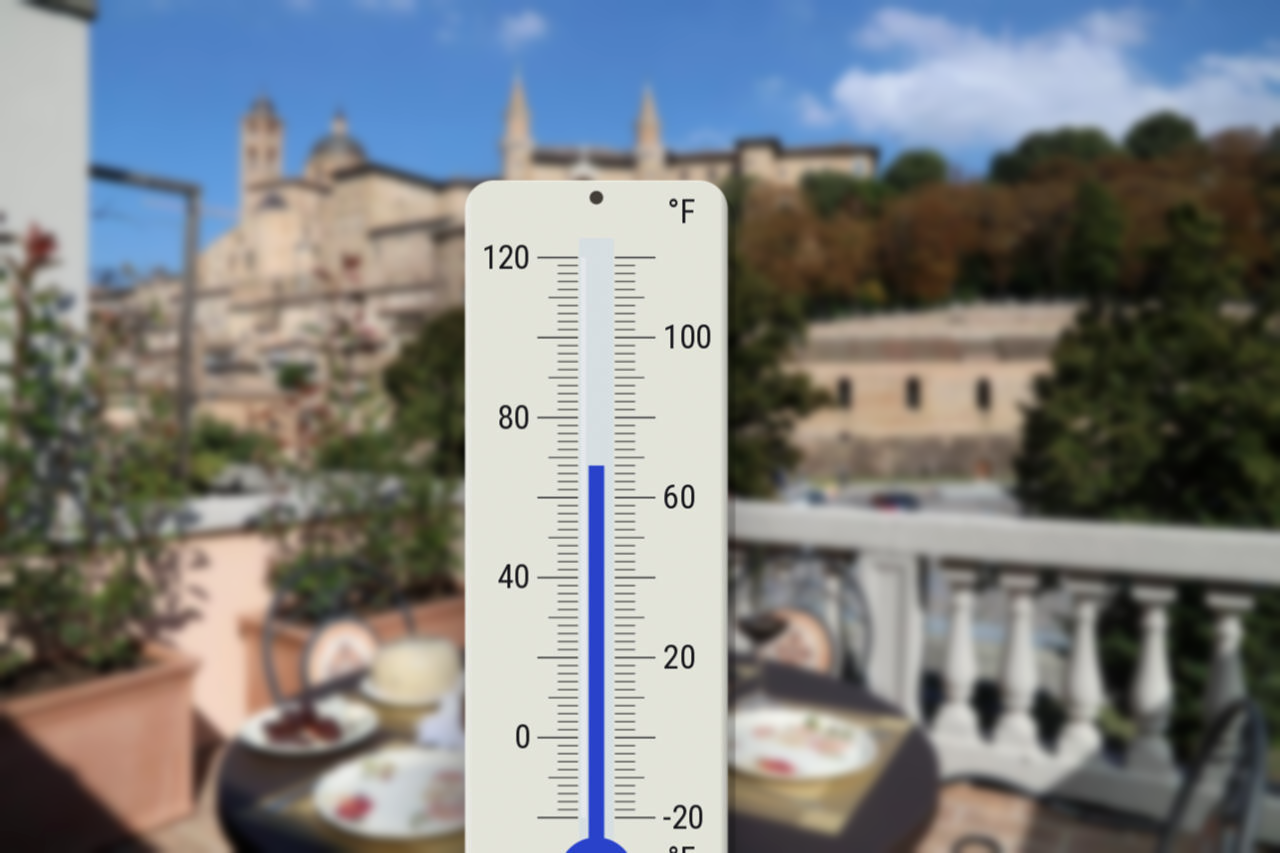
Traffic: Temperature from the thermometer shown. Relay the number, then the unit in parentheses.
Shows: 68 (°F)
